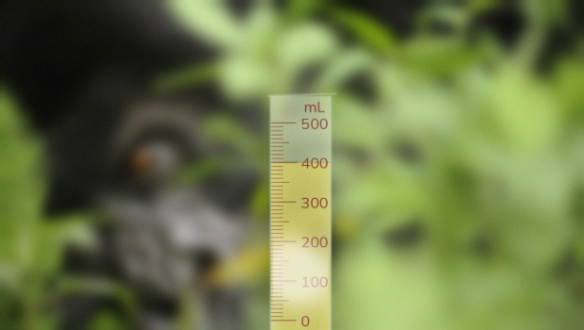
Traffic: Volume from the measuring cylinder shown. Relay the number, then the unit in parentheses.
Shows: 400 (mL)
